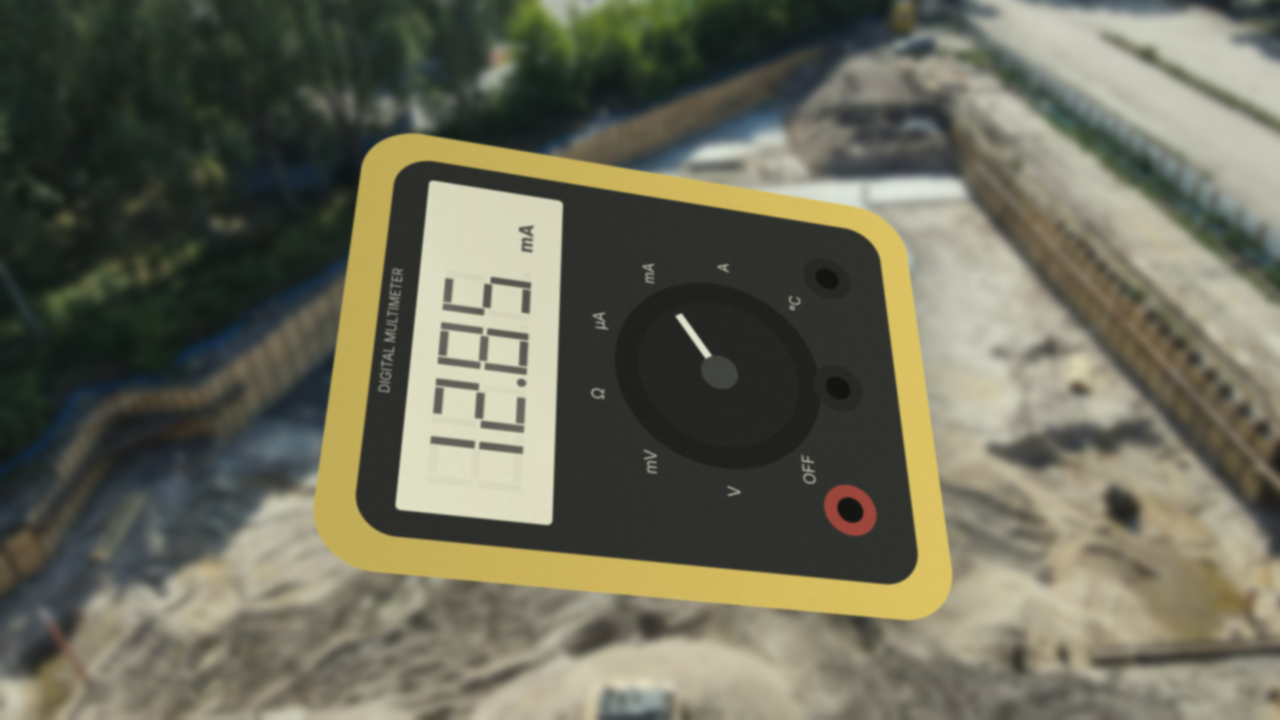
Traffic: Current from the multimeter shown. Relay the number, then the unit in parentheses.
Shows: 12.85 (mA)
